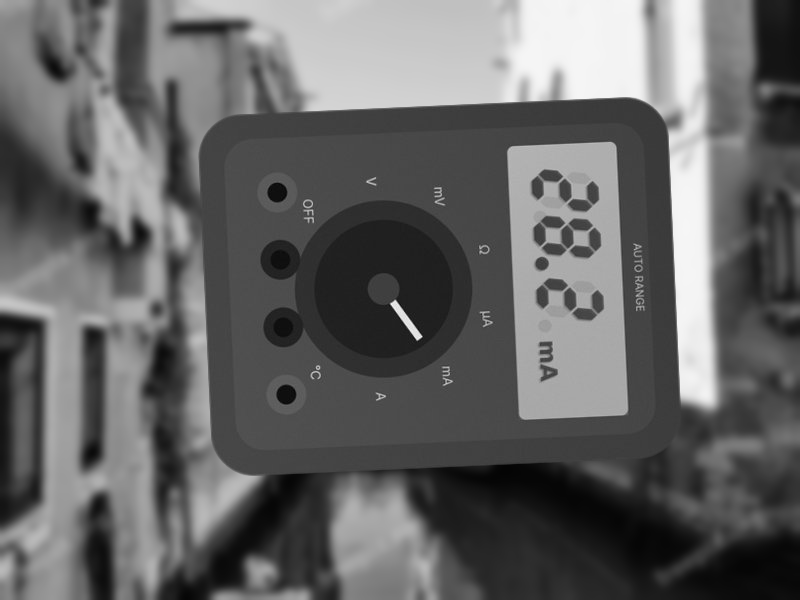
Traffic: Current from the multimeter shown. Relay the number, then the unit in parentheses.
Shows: 28.2 (mA)
